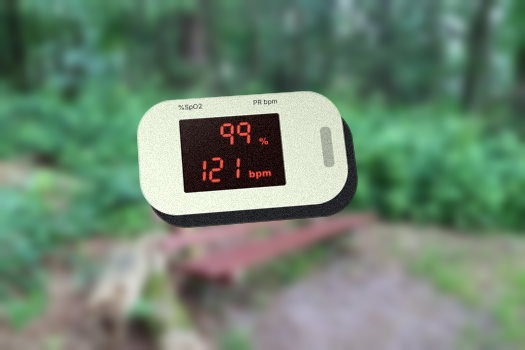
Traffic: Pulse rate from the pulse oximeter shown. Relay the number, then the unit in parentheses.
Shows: 121 (bpm)
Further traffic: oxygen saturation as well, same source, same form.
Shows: 99 (%)
